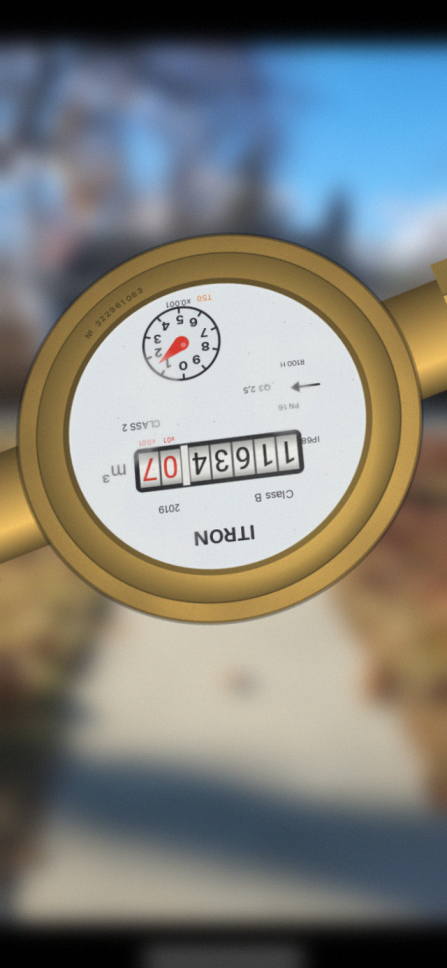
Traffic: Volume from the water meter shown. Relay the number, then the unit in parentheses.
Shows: 11634.071 (m³)
